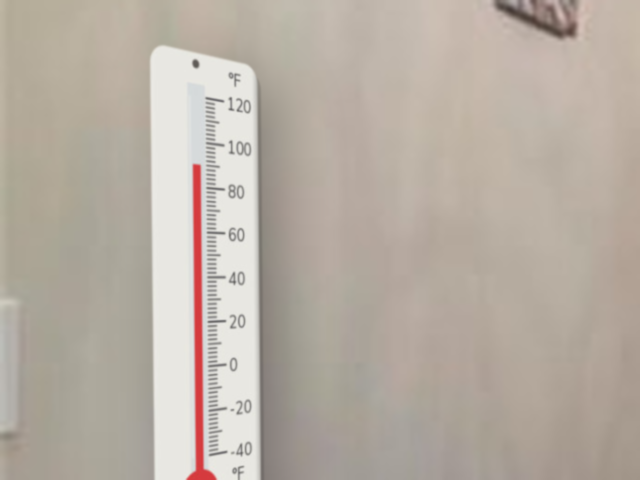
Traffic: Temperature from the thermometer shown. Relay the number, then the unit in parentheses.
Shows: 90 (°F)
